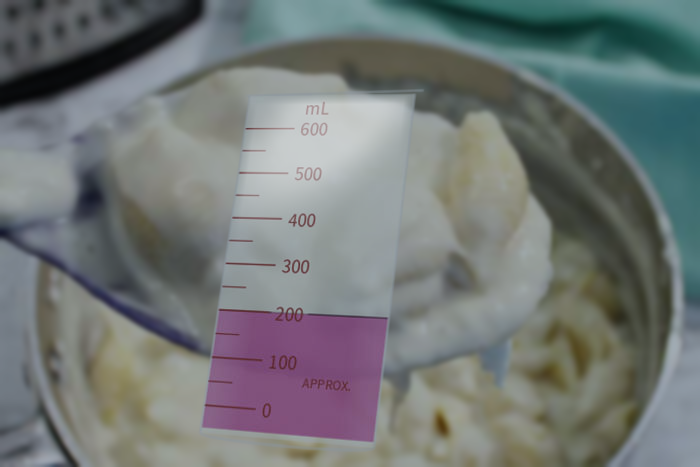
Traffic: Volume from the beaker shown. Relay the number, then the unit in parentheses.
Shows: 200 (mL)
